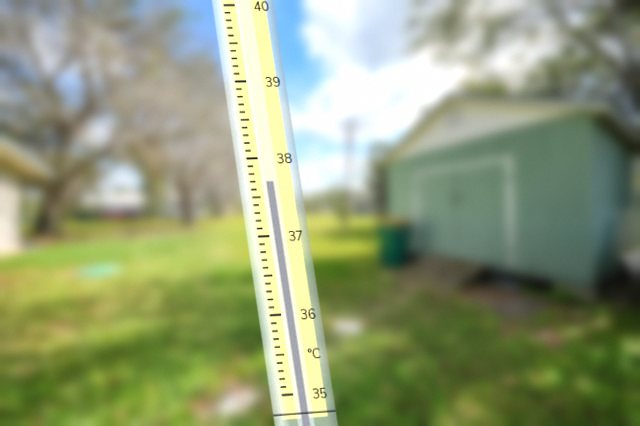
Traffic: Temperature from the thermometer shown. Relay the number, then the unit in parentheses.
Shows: 37.7 (°C)
